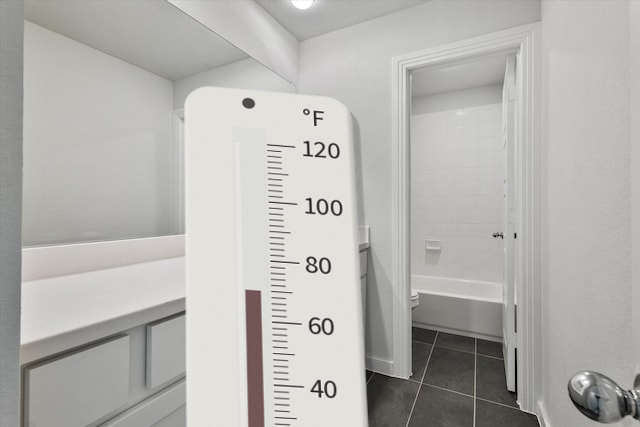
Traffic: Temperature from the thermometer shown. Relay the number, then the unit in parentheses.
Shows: 70 (°F)
